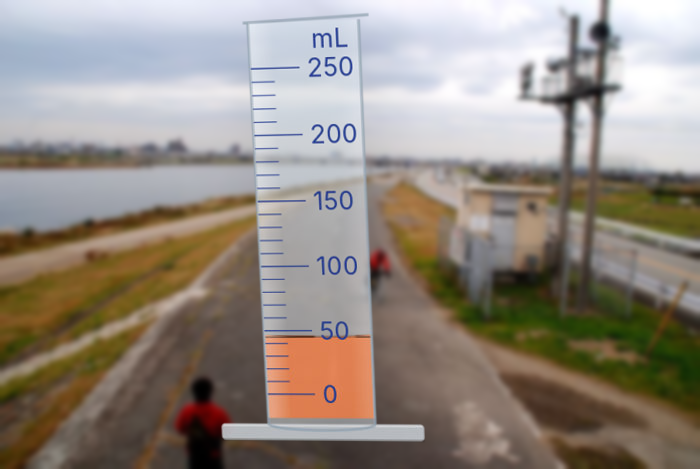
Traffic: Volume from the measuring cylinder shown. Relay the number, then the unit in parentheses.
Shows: 45 (mL)
